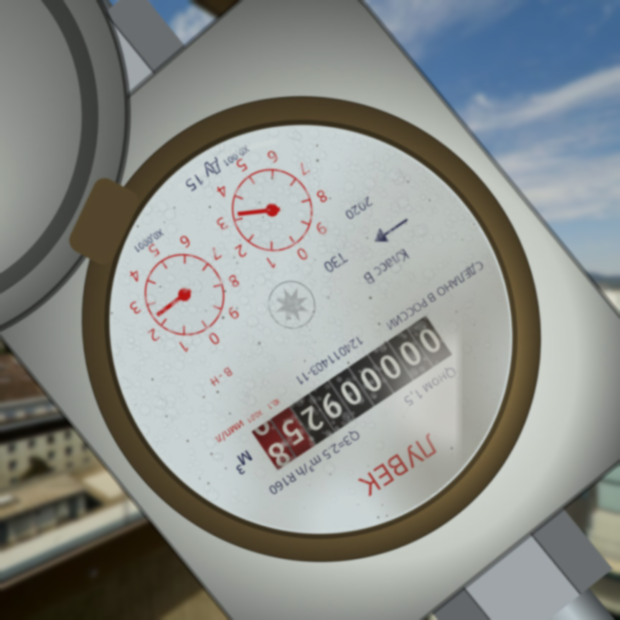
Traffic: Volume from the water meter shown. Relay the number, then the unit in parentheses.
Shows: 92.5832 (m³)
